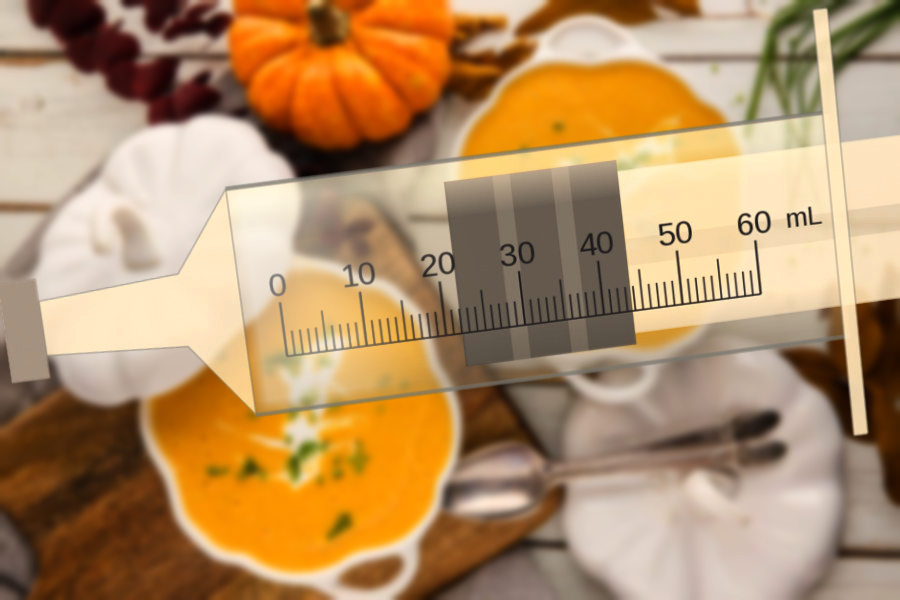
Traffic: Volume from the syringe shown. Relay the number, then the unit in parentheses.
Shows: 22 (mL)
